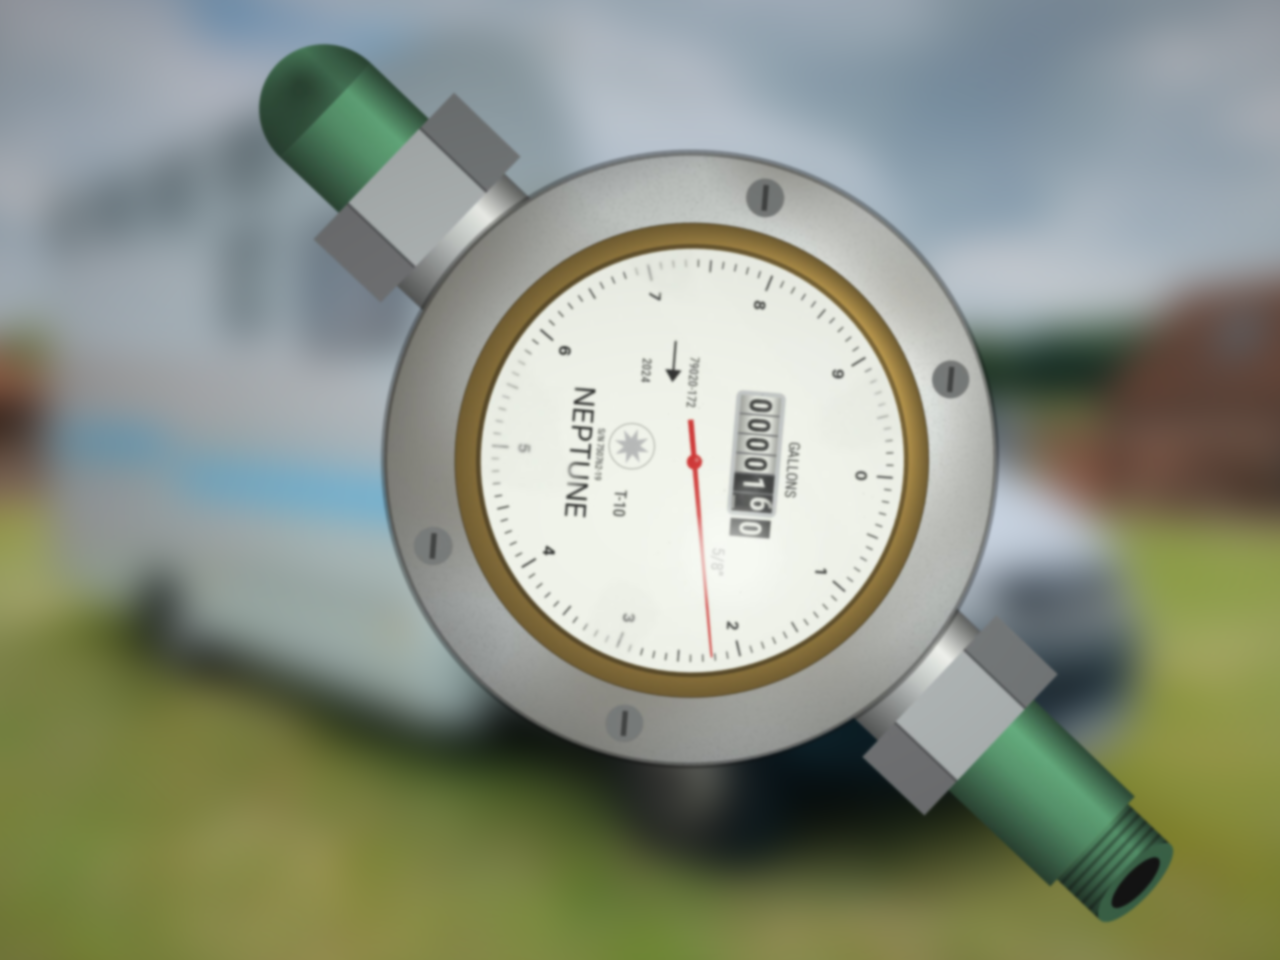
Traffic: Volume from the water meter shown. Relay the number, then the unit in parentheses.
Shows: 162.2 (gal)
